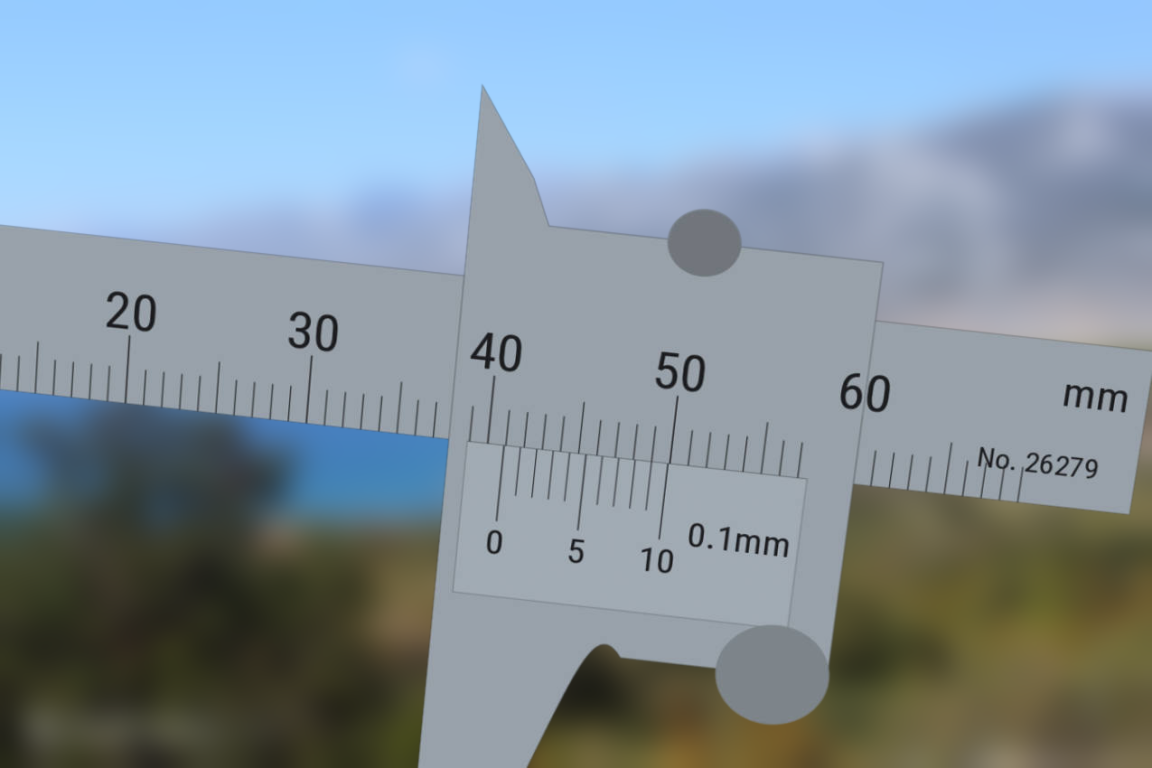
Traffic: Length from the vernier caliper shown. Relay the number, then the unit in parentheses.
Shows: 40.9 (mm)
